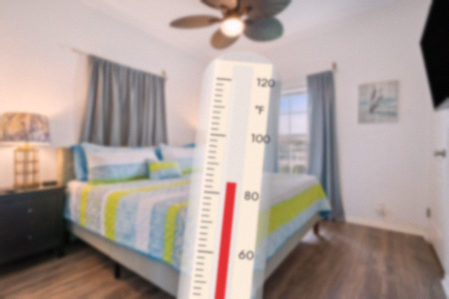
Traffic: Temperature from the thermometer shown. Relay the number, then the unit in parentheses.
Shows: 84 (°F)
